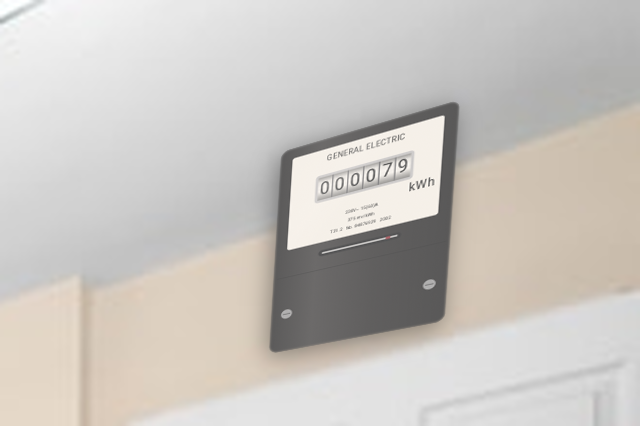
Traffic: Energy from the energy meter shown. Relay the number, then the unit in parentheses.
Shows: 79 (kWh)
